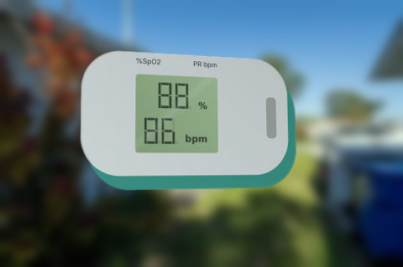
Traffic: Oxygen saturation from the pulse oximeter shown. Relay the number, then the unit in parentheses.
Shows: 88 (%)
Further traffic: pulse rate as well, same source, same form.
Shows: 86 (bpm)
